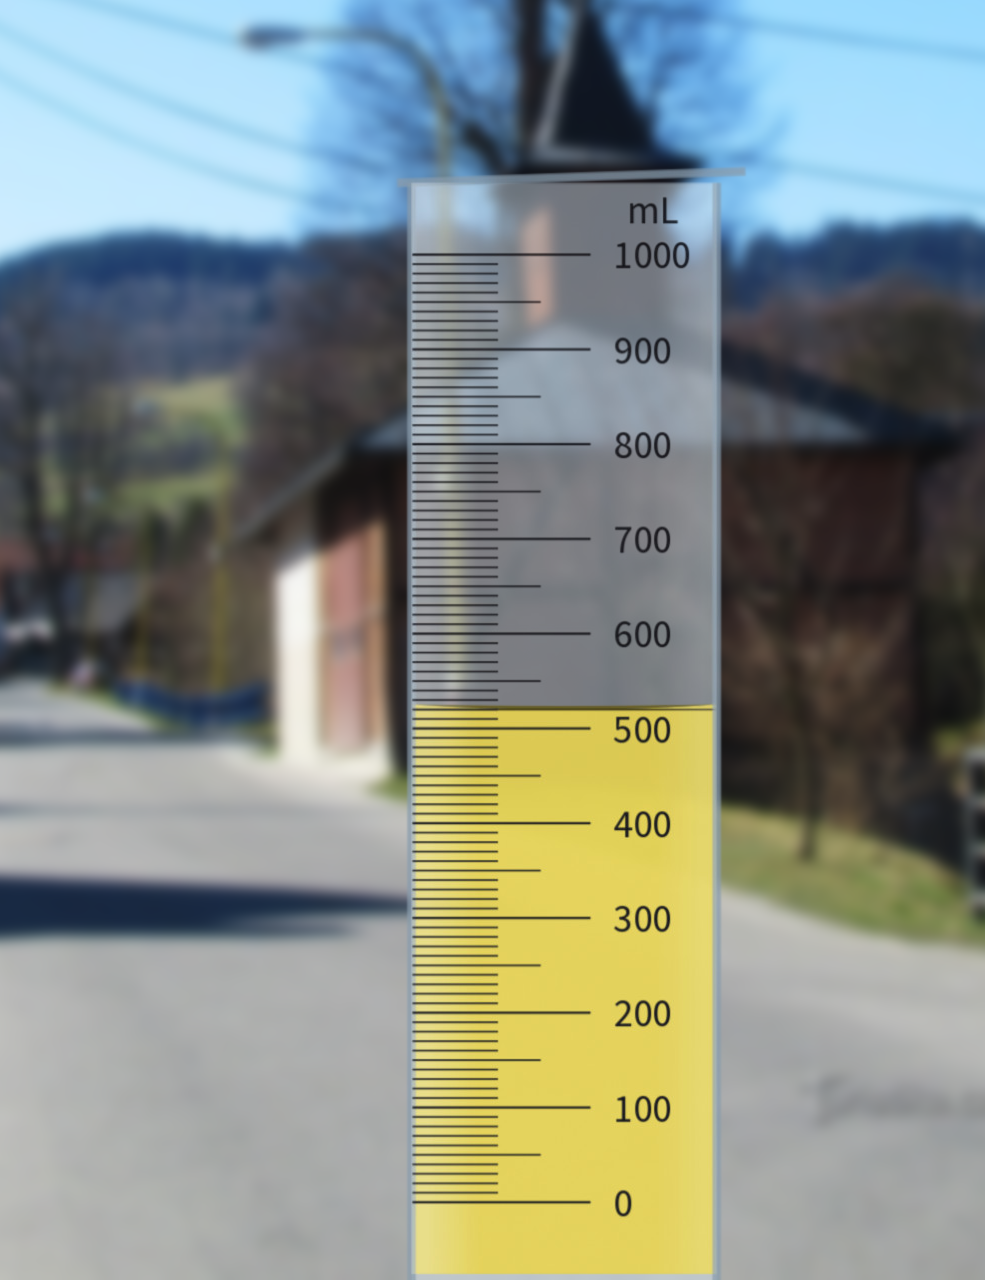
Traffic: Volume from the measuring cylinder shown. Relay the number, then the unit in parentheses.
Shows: 520 (mL)
